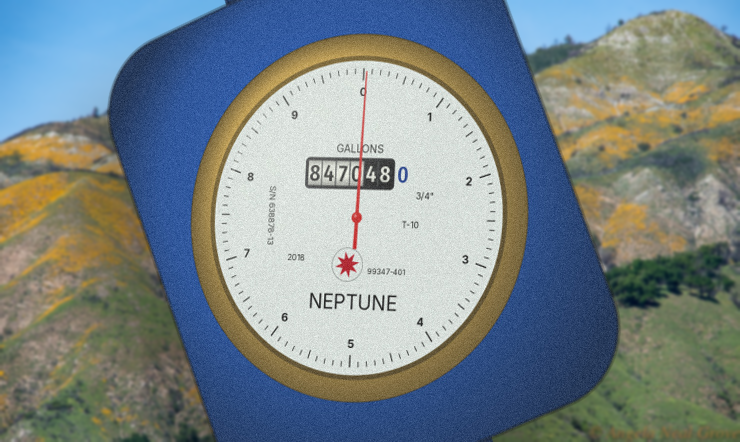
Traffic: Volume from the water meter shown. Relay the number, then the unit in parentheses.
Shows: 8470480.0 (gal)
